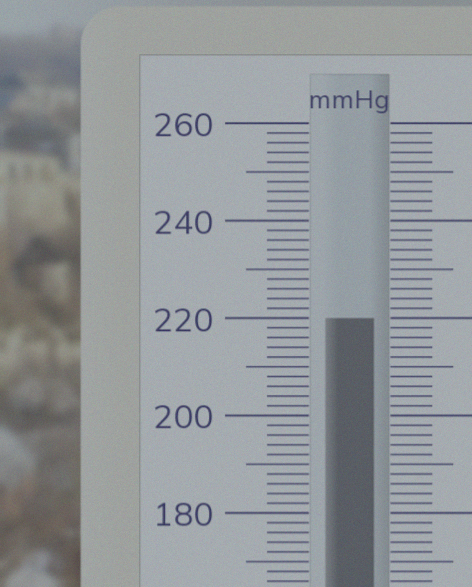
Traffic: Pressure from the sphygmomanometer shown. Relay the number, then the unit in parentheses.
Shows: 220 (mmHg)
